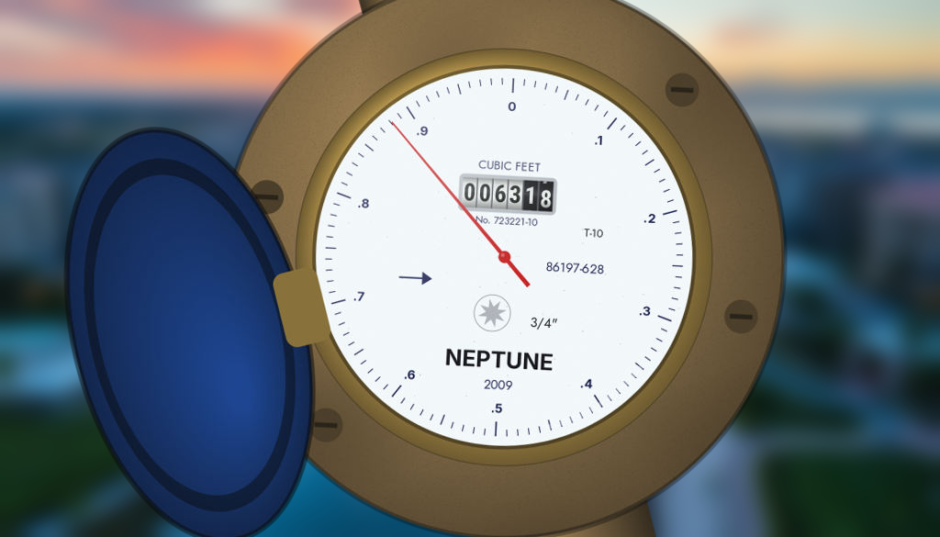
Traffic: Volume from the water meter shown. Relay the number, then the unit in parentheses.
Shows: 6317.88 (ft³)
